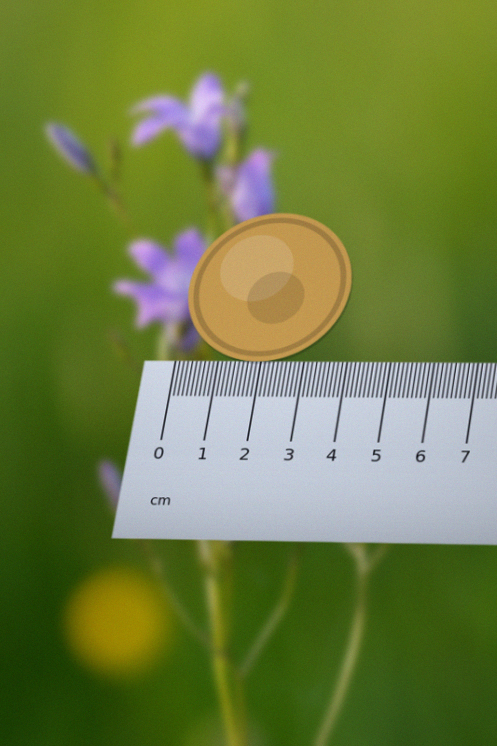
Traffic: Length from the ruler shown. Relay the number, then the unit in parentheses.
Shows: 3.8 (cm)
